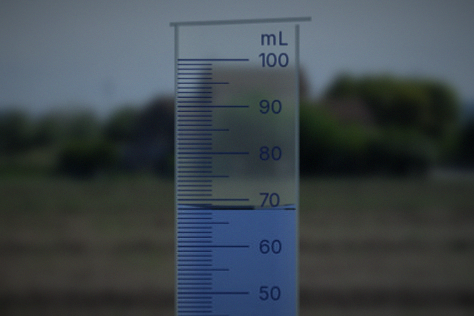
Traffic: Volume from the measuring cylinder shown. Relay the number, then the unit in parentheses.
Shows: 68 (mL)
